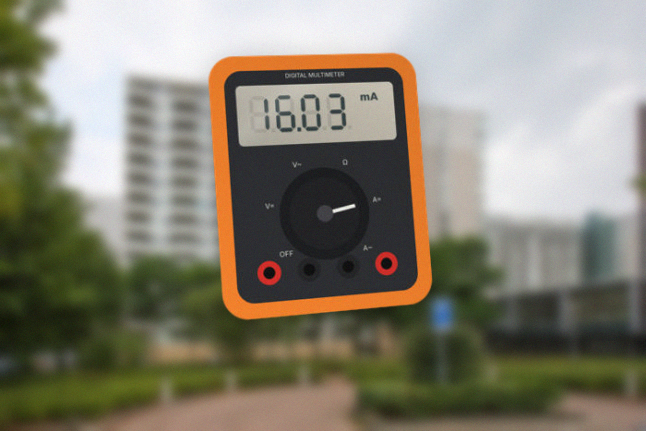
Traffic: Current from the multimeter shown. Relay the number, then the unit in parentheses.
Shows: 16.03 (mA)
